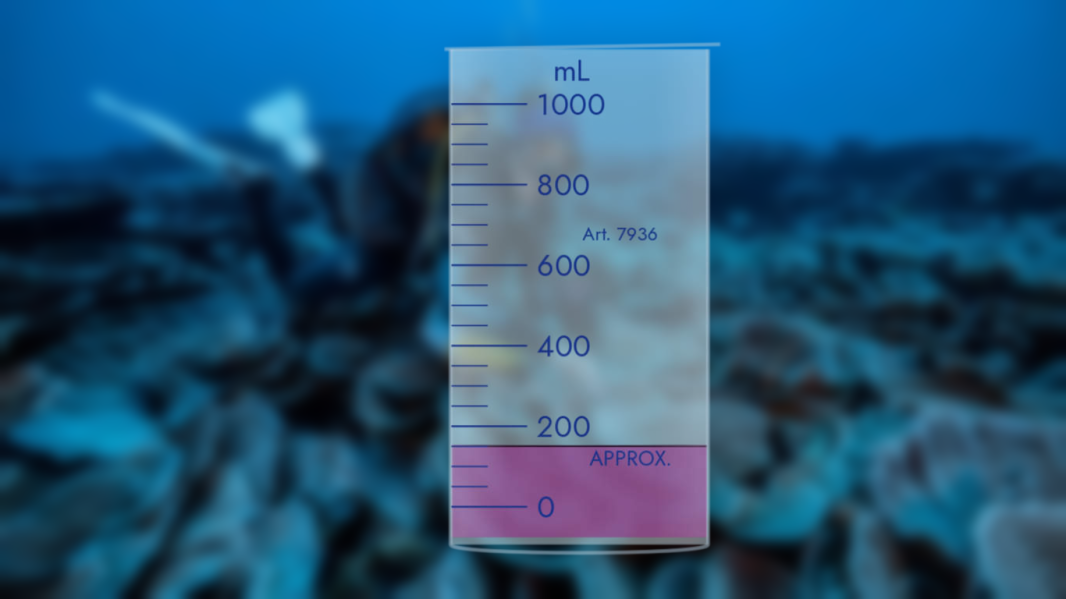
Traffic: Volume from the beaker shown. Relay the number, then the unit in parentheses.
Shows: 150 (mL)
